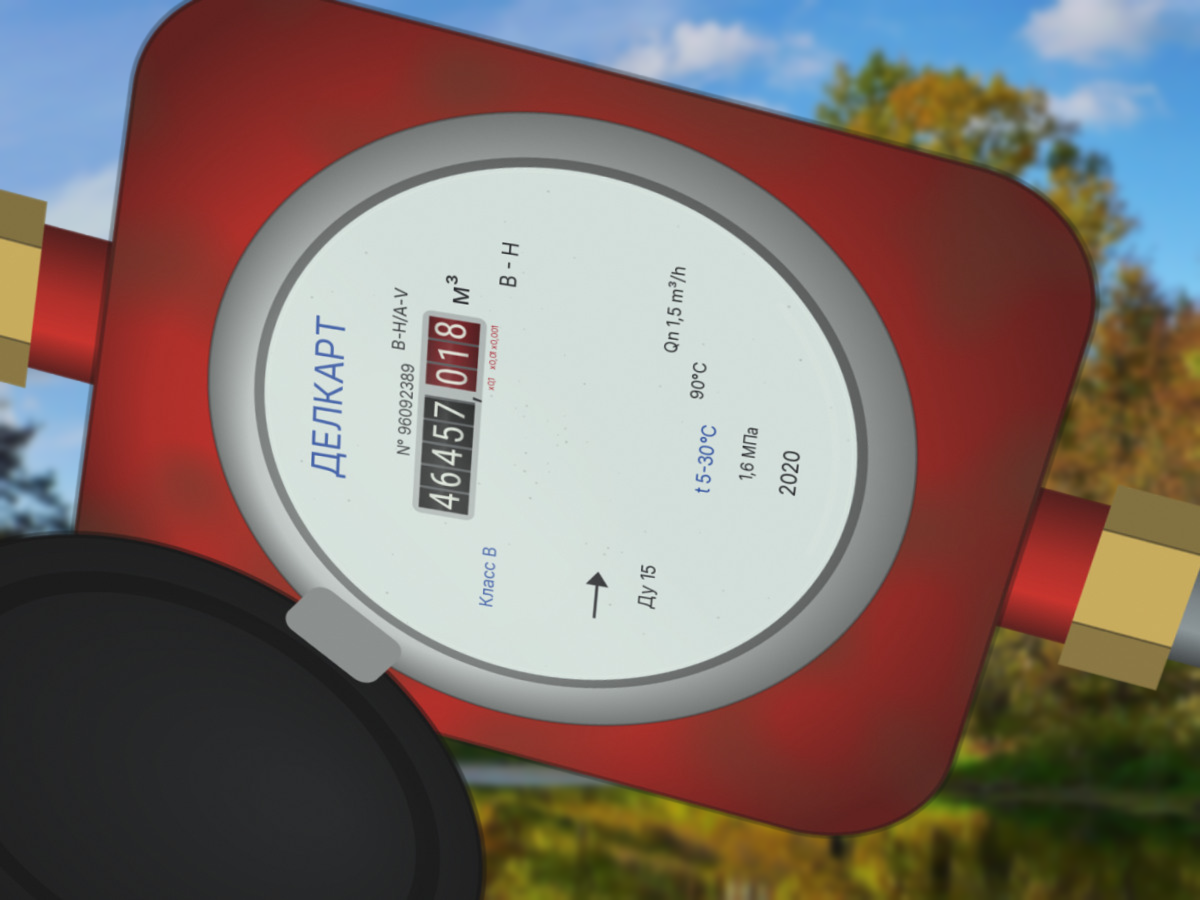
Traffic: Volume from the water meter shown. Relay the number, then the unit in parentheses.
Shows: 46457.018 (m³)
